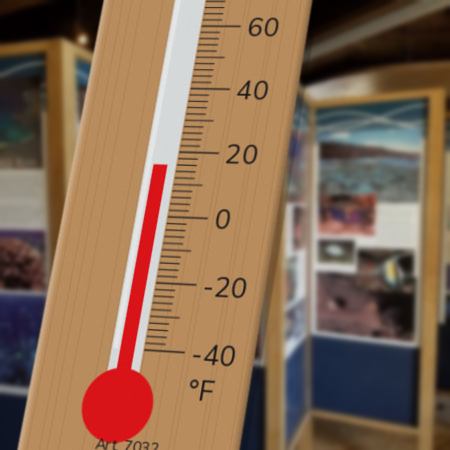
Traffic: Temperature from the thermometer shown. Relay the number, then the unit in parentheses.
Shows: 16 (°F)
